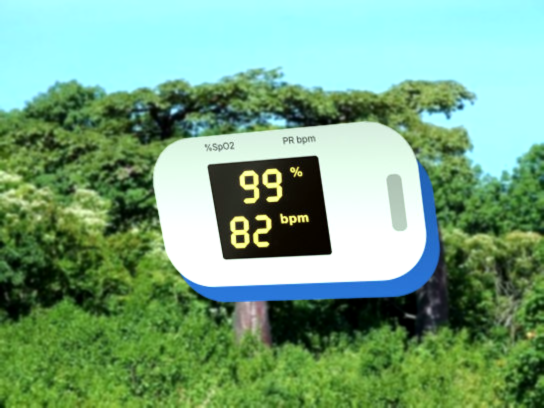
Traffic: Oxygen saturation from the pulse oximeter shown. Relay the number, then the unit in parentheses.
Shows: 99 (%)
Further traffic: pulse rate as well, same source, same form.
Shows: 82 (bpm)
